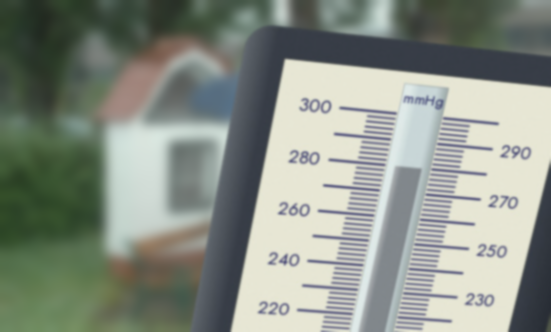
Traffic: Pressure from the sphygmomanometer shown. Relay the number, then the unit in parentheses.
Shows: 280 (mmHg)
